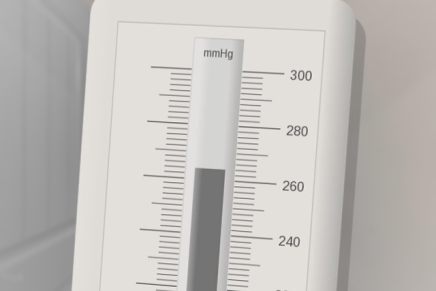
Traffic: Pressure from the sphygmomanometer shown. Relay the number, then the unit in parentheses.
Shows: 264 (mmHg)
